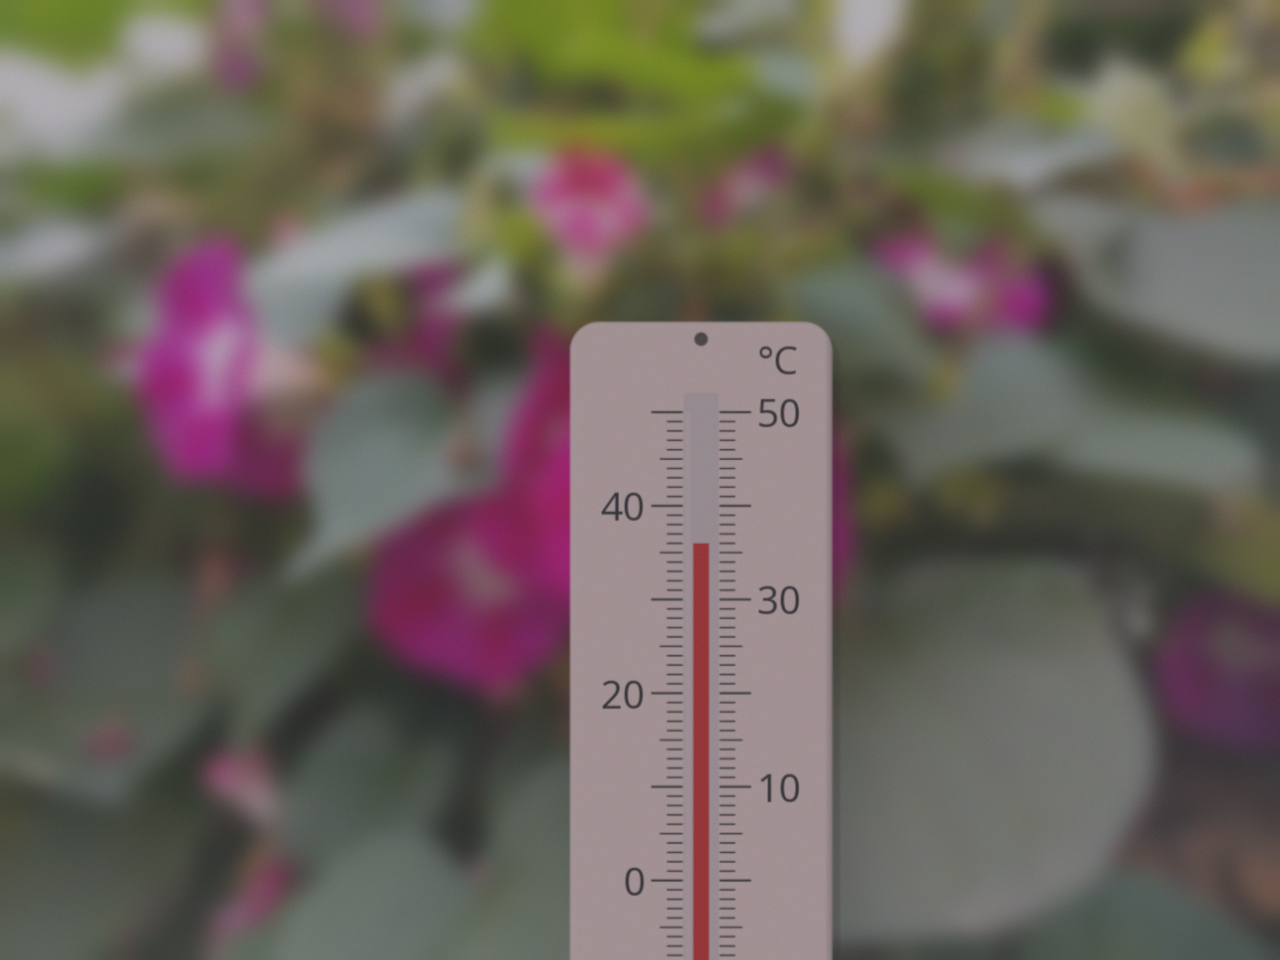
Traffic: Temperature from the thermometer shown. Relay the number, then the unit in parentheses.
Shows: 36 (°C)
